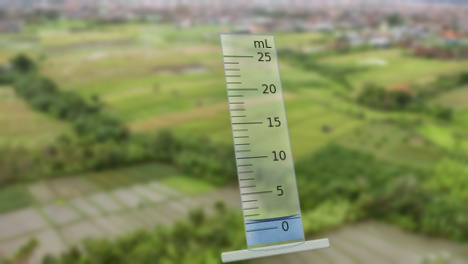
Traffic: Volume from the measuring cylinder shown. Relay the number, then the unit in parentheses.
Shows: 1 (mL)
